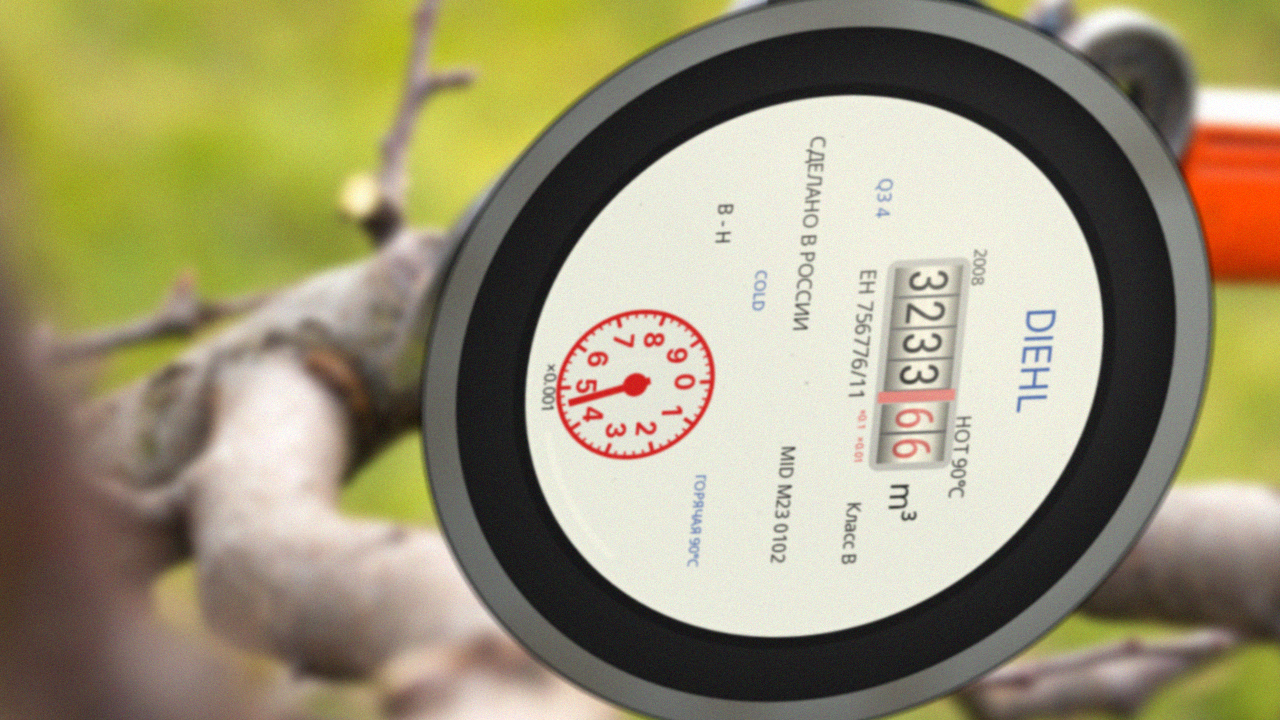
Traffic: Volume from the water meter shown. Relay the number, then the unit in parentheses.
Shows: 3233.664 (m³)
